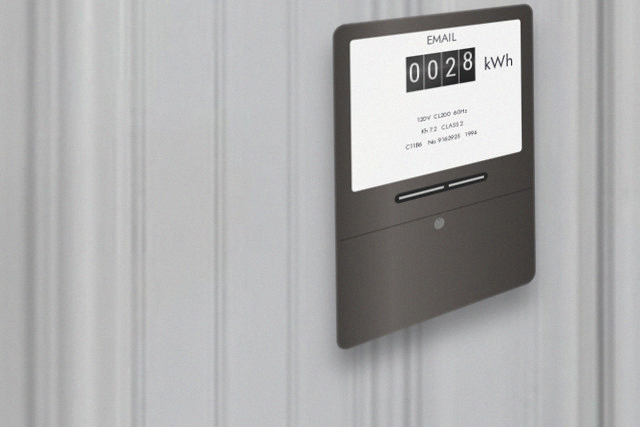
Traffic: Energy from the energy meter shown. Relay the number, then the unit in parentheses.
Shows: 28 (kWh)
